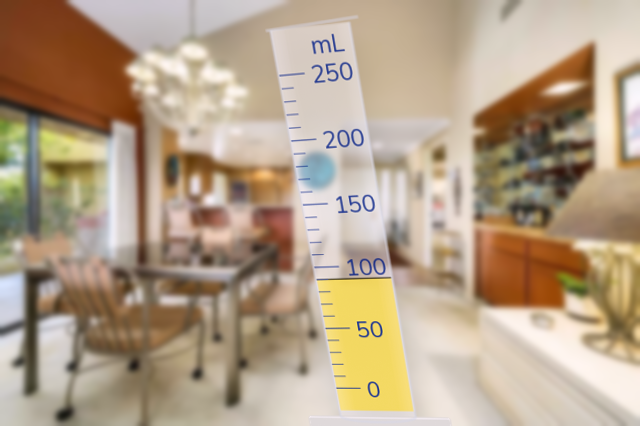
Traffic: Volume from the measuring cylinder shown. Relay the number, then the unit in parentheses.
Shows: 90 (mL)
